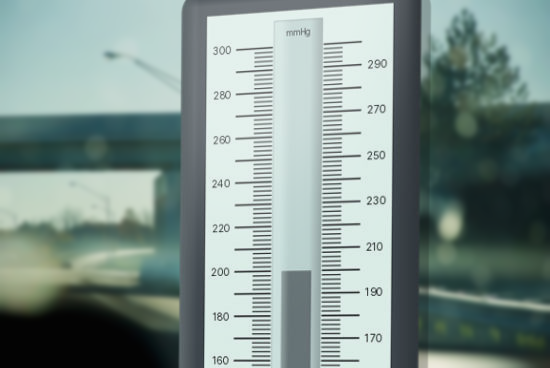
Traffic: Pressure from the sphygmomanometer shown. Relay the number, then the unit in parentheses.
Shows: 200 (mmHg)
